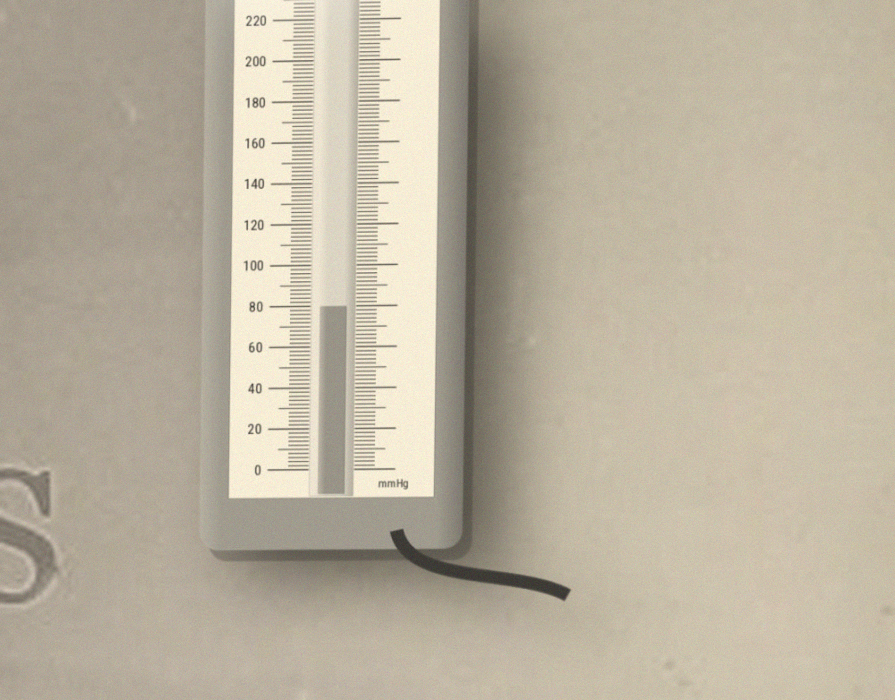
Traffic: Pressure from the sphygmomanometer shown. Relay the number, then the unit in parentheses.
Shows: 80 (mmHg)
